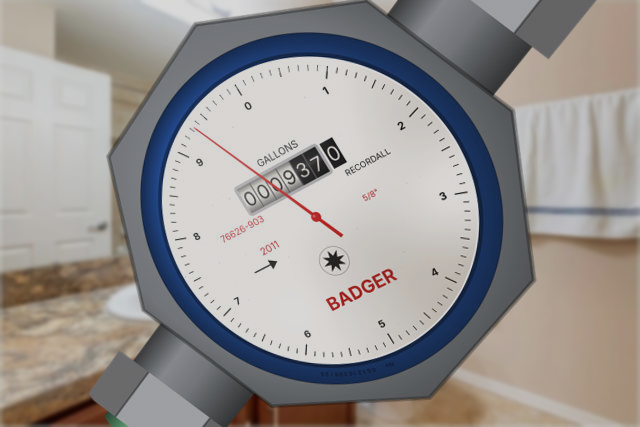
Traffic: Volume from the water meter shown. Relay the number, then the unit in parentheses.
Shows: 9369.3 (gal)
